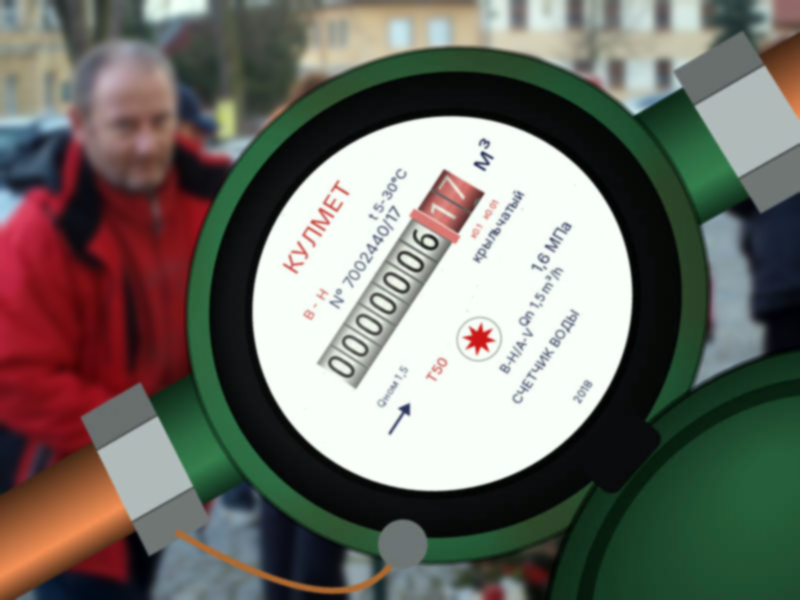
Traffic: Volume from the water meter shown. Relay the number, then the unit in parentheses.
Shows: 6.17 (m³)
